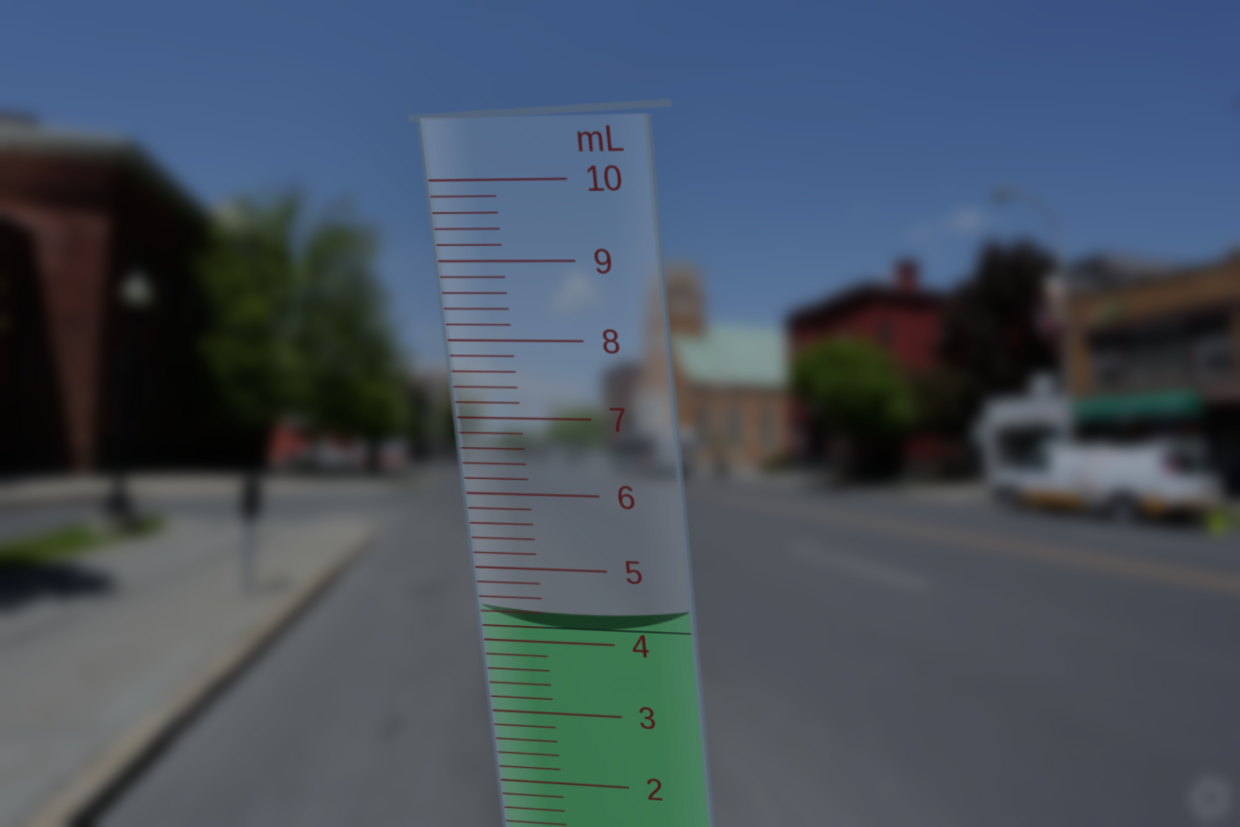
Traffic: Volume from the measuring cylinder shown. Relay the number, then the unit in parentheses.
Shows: 4.2 (mL)
